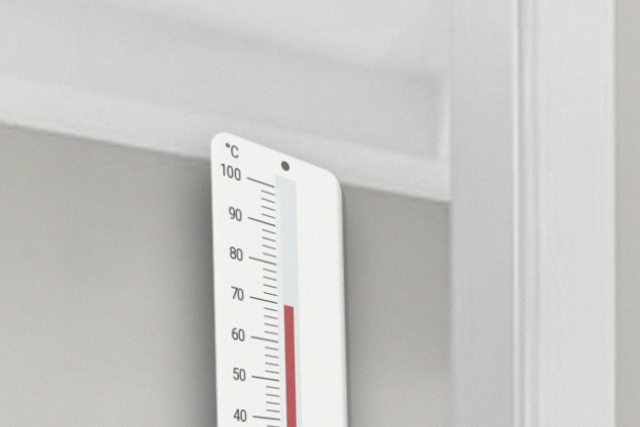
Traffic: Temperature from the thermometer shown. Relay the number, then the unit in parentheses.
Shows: 70 (°C)
